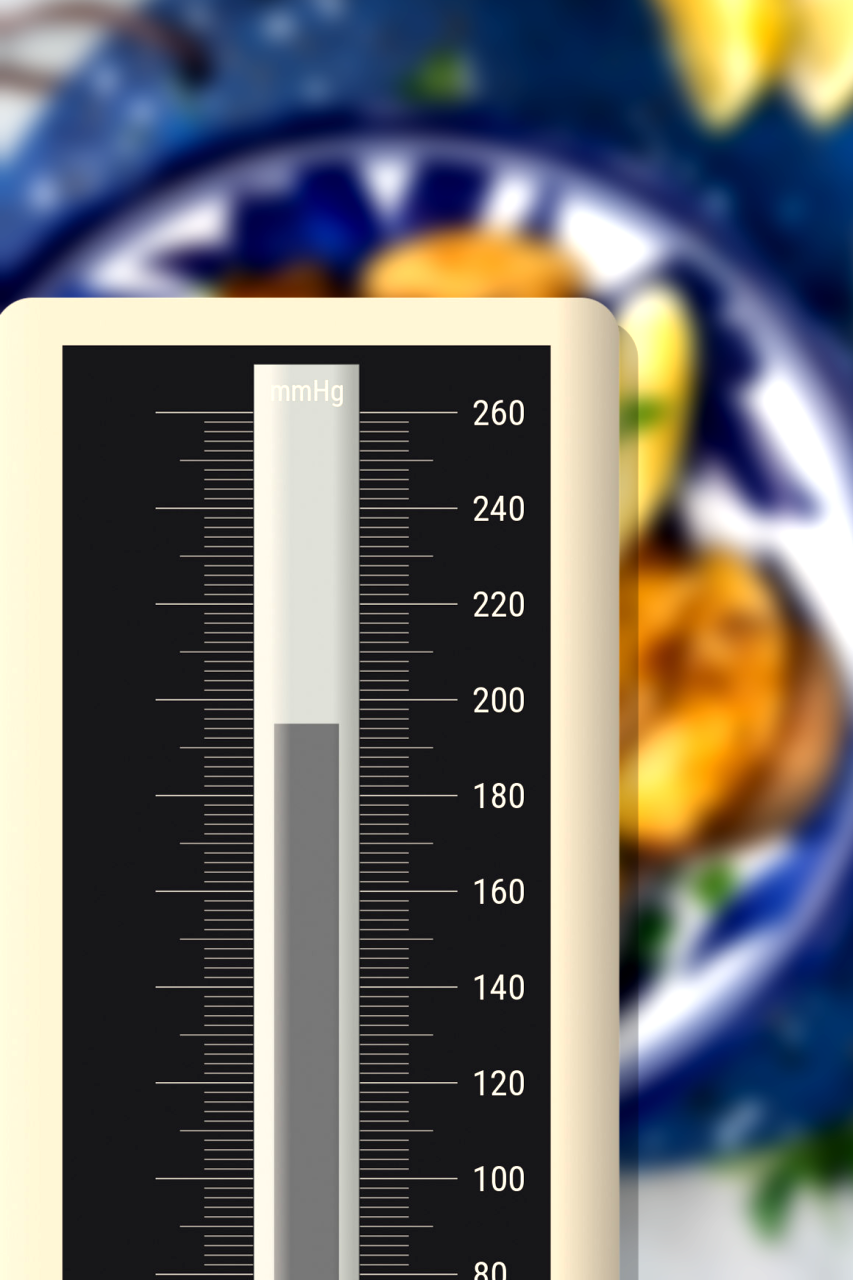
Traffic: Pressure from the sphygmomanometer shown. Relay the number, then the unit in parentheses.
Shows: 195 (mmHg)
